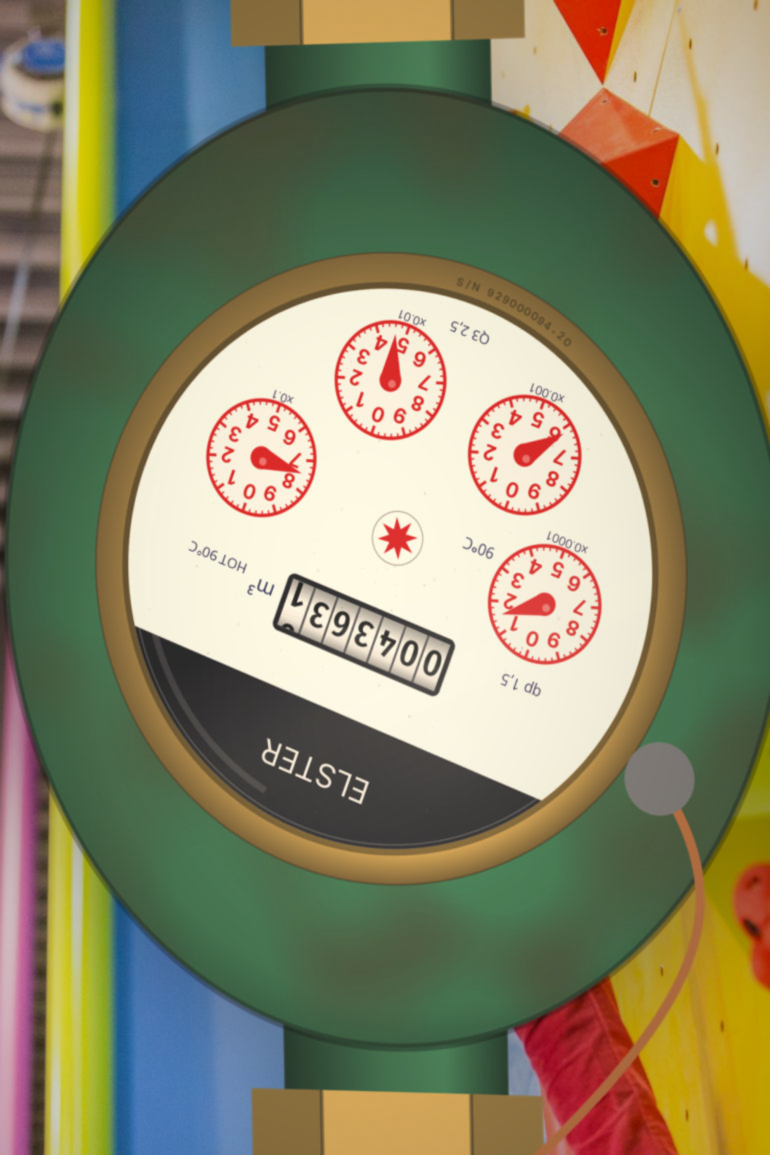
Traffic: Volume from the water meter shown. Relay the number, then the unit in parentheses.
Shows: 43630.7461 (m³)
